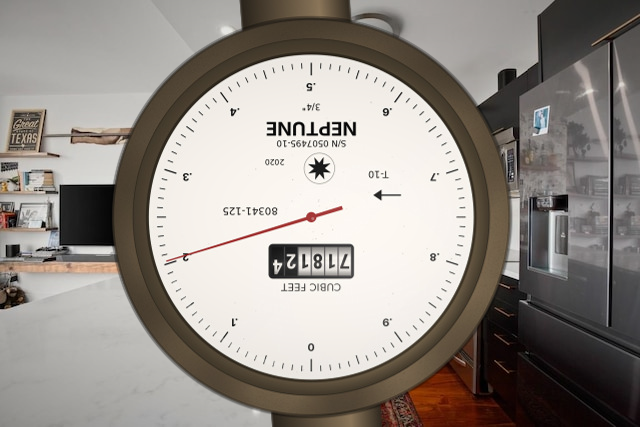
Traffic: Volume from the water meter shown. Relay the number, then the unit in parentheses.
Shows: 718124.20 (ft³)
